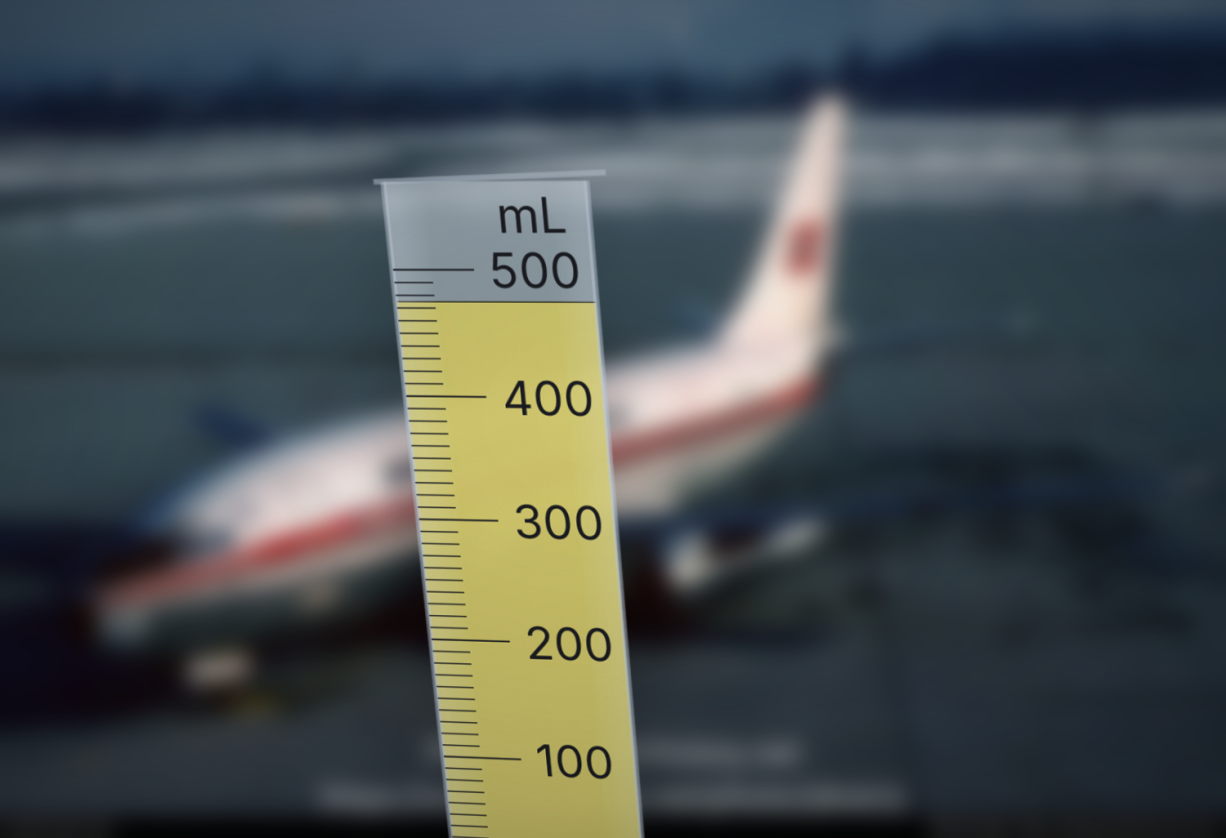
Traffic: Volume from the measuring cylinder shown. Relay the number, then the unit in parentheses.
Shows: 475 (mL)
